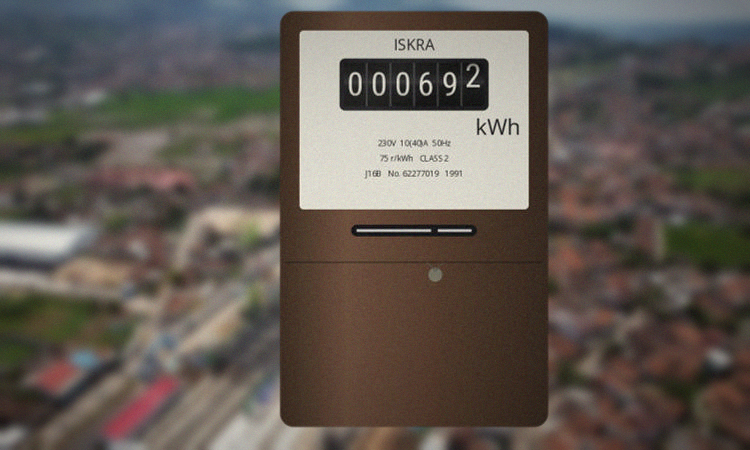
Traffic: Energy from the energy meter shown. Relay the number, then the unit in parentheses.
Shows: 692 (kWh)
